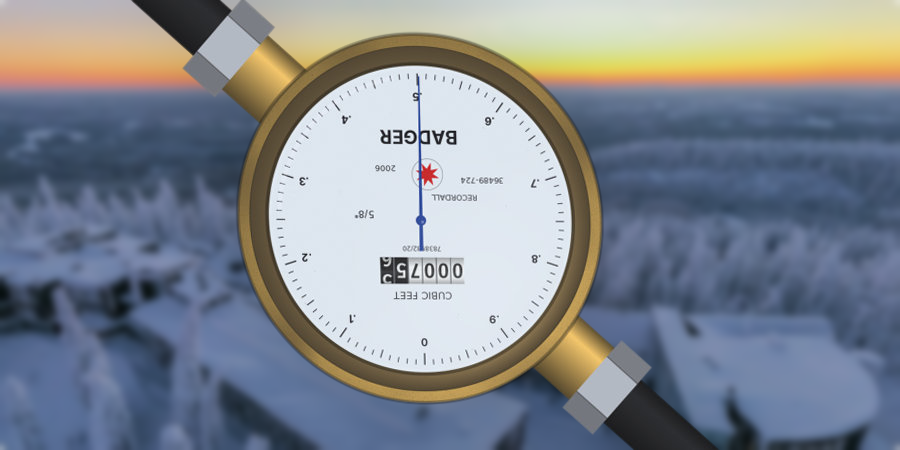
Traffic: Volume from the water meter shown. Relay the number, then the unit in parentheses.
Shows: 755.50 (ft³)
